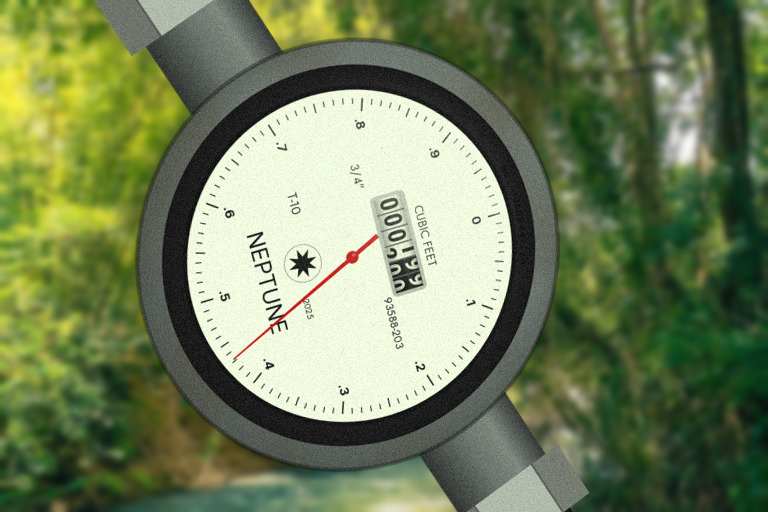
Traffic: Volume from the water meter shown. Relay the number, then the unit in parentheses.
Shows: 199.43 (ft³)
